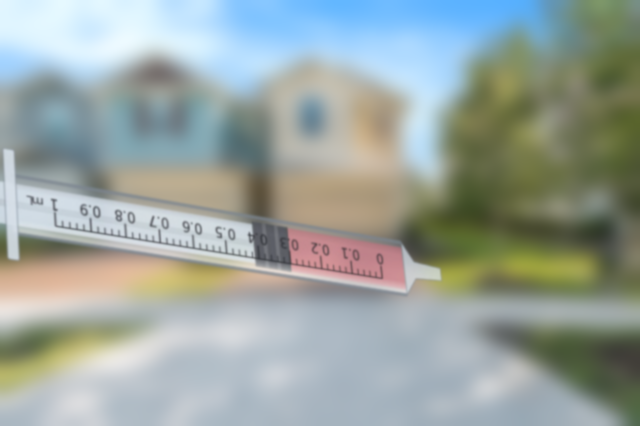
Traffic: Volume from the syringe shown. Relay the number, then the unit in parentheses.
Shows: 0.3 (mL)
